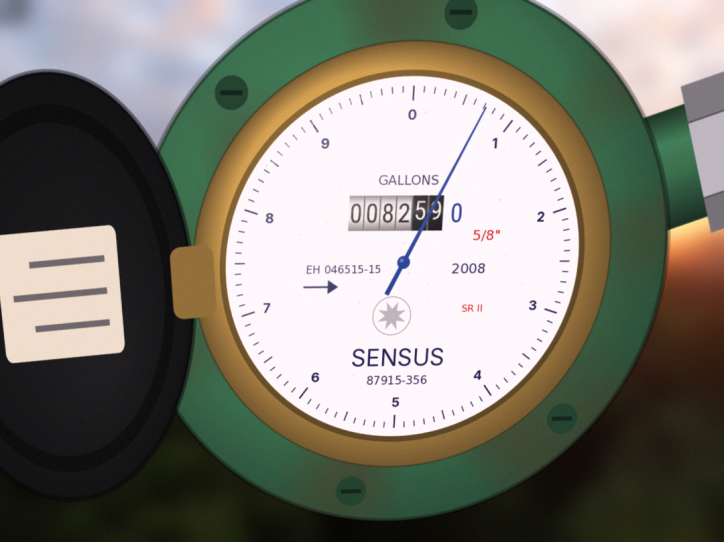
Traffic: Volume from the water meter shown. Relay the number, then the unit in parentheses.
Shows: 82590.7 (gal)
